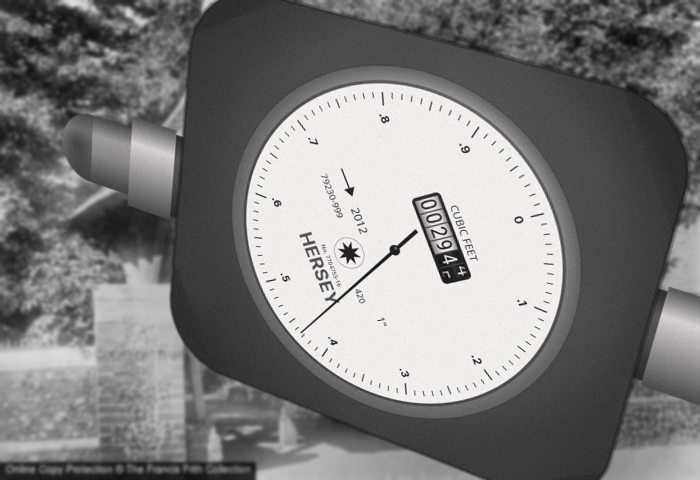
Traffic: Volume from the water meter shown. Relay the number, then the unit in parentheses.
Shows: 2944.43 (ft³)
